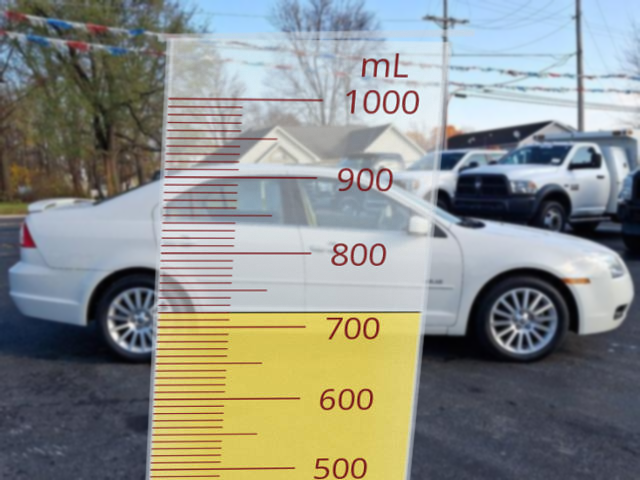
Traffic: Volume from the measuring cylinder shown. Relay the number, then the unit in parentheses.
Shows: 720 (mL)
